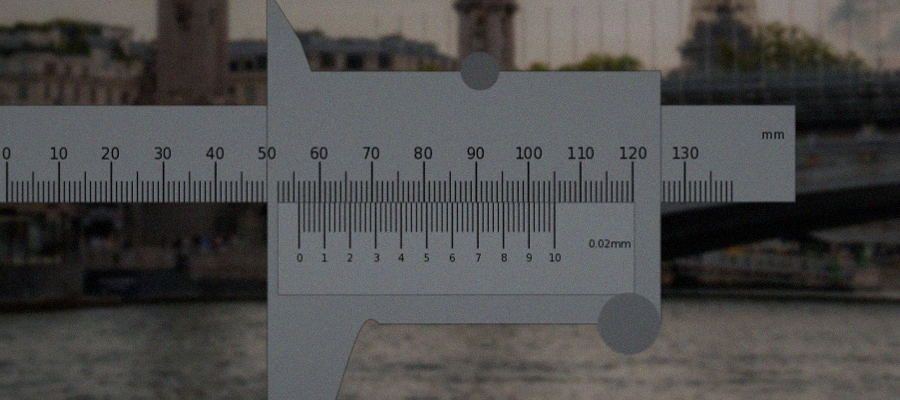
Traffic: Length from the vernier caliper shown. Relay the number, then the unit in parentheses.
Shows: 56.0 (mm)
